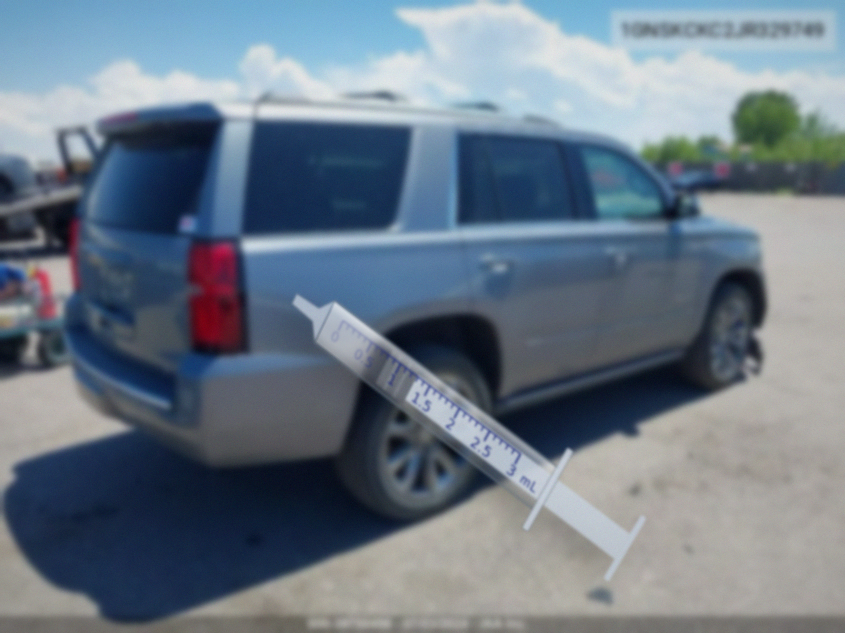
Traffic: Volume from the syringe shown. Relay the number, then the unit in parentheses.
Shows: 0.8 (mL)
